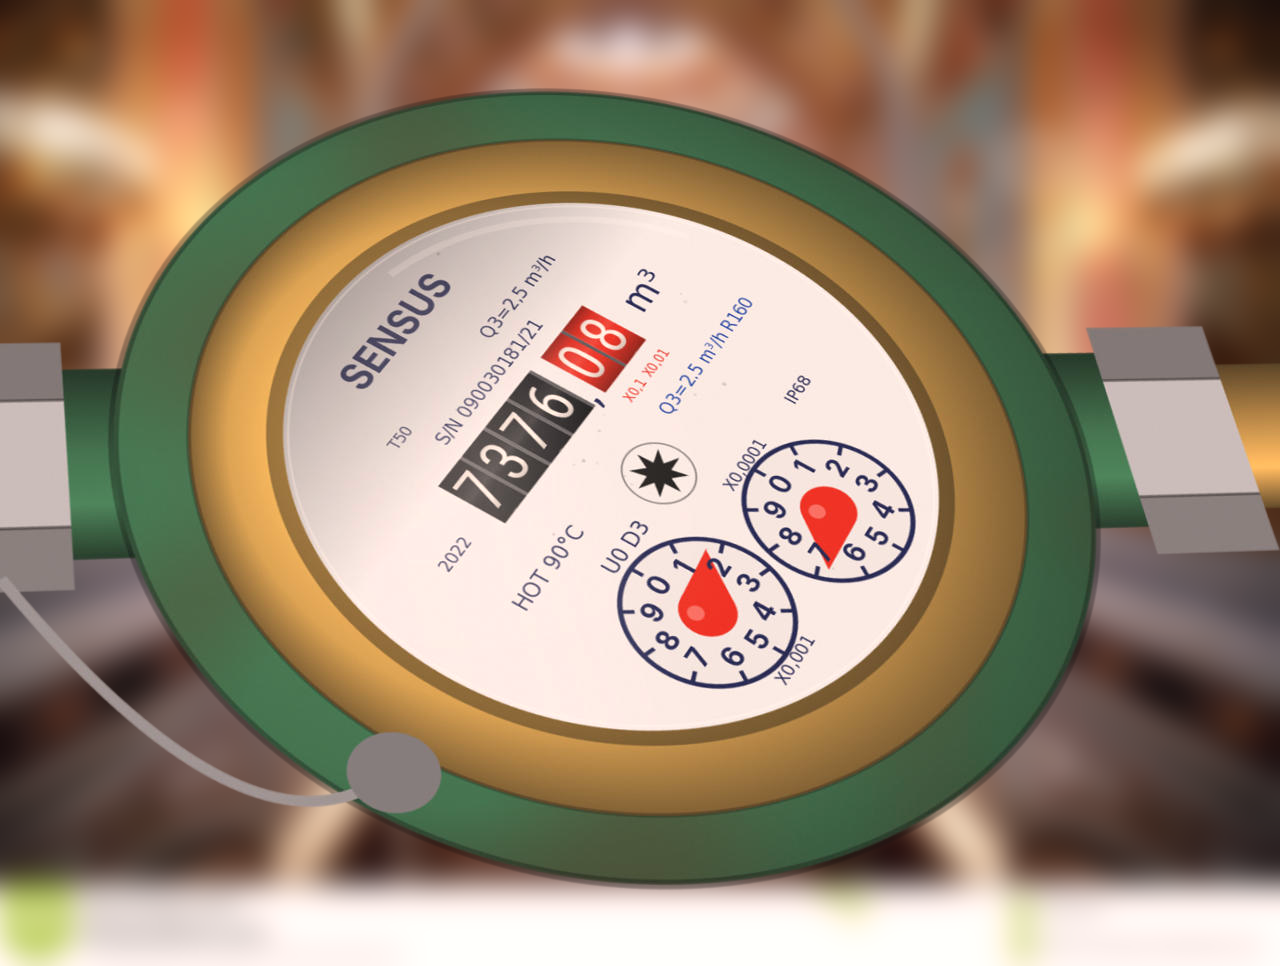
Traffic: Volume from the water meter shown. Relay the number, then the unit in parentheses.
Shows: 7376.0816 (m³)
